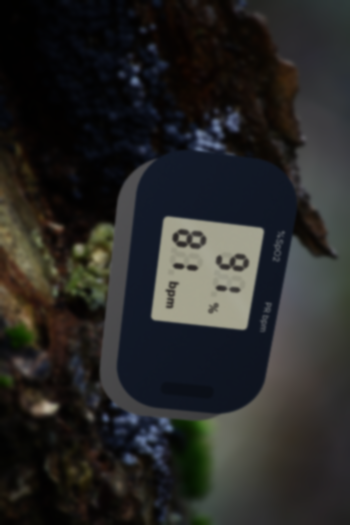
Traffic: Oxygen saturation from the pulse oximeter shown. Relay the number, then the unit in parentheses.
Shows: 91 (%)
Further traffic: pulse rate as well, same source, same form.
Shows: 81 (bpm)
